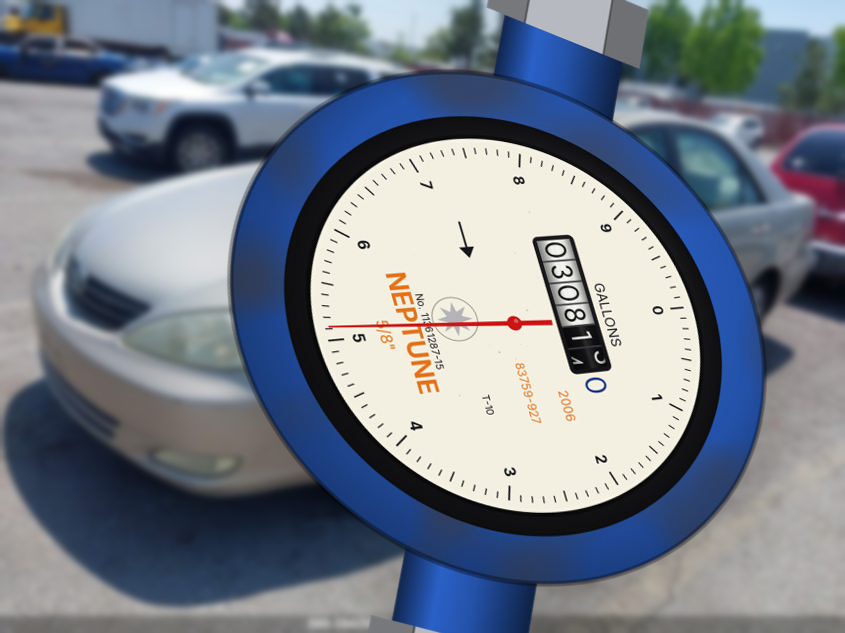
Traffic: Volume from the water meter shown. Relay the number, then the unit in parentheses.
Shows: 308135.1 (gal)
